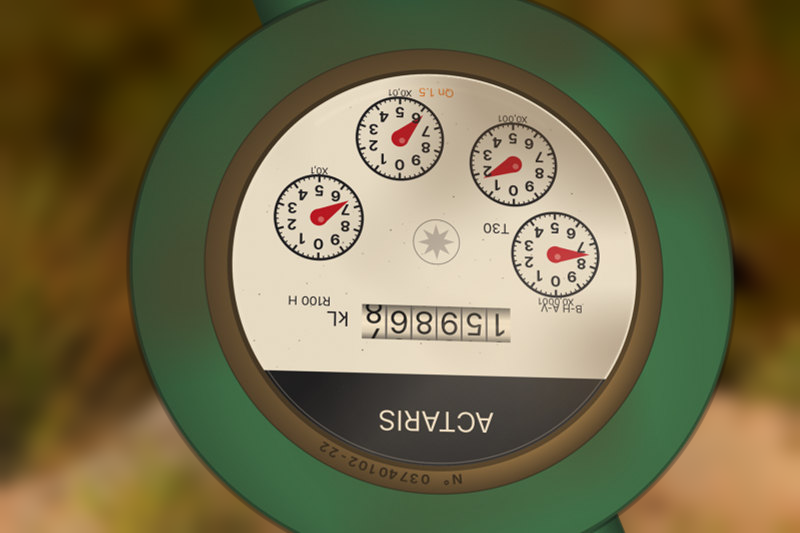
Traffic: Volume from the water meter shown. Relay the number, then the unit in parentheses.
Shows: 159867.6617 (kL)
